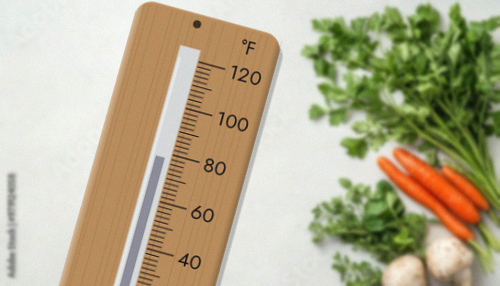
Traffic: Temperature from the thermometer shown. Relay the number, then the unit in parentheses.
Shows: 78 (°F)
